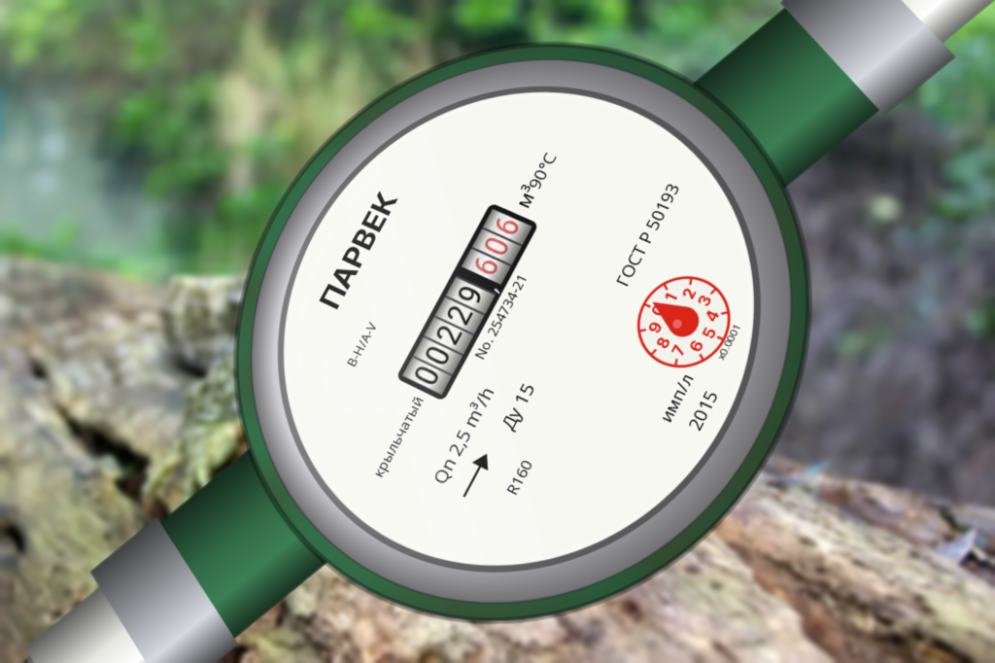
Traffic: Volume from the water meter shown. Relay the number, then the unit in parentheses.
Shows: 229.6060 (m³)
